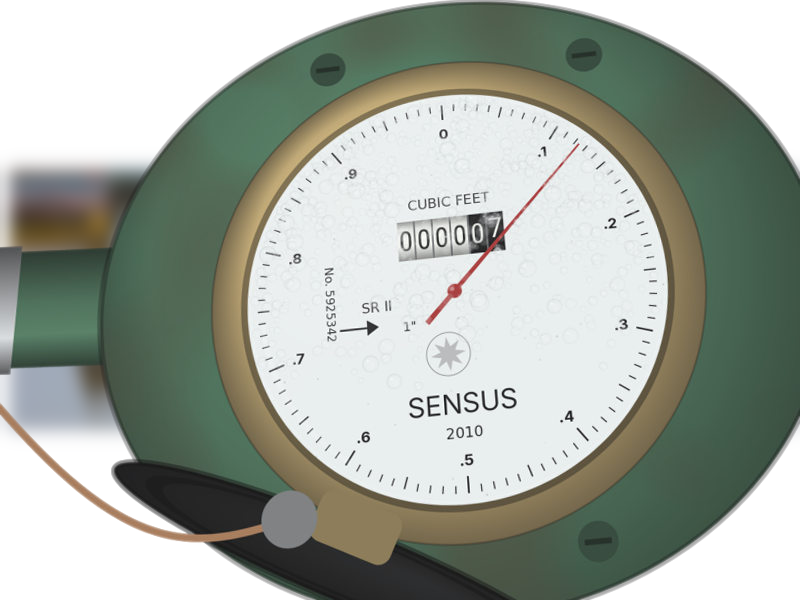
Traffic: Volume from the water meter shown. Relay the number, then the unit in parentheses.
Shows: 7.12 (ft³)
